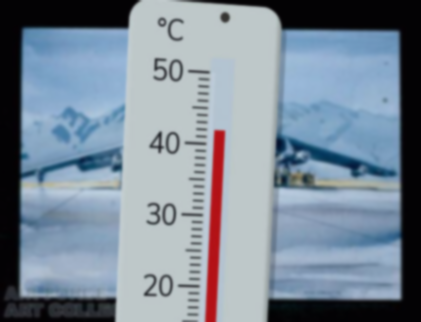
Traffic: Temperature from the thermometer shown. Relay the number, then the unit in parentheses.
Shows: 42 (°C)
